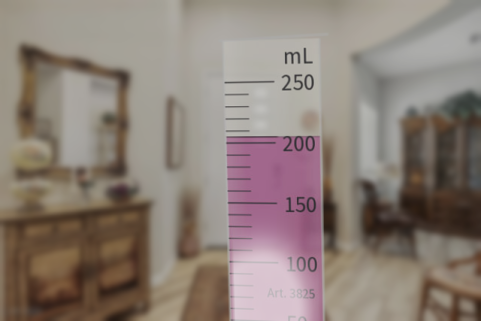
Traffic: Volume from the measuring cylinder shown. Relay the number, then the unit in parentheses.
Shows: 205 (mL)
